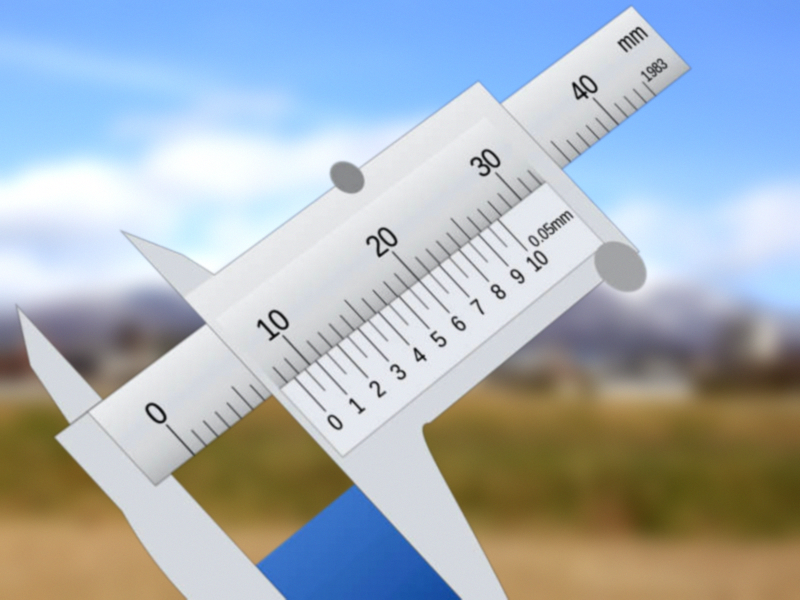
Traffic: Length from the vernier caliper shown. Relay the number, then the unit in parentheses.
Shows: 8.6 (mm)
